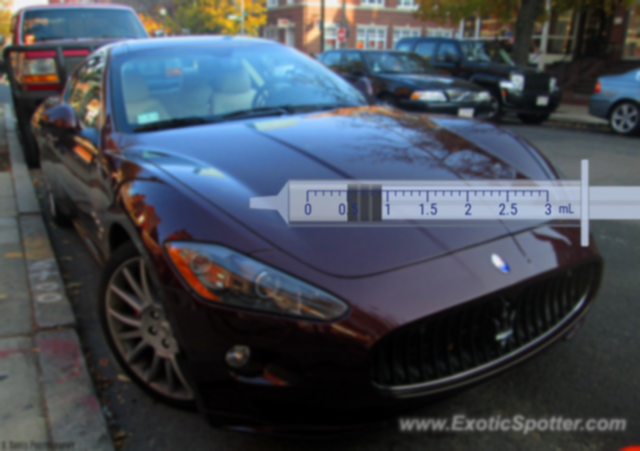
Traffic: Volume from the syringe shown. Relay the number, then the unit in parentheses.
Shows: 0.5 (mL)
